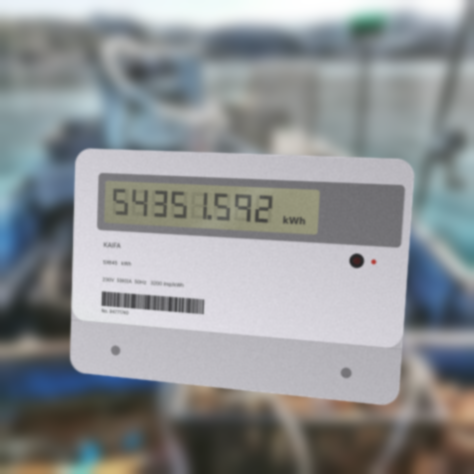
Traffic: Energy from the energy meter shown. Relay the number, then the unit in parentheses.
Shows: 54351.592 (kWh)
